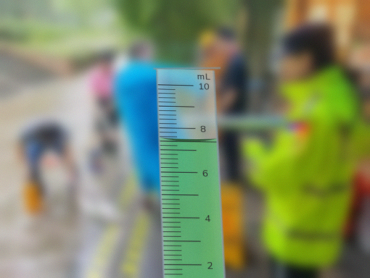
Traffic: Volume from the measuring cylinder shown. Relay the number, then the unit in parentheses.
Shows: 7.4 (mL)
